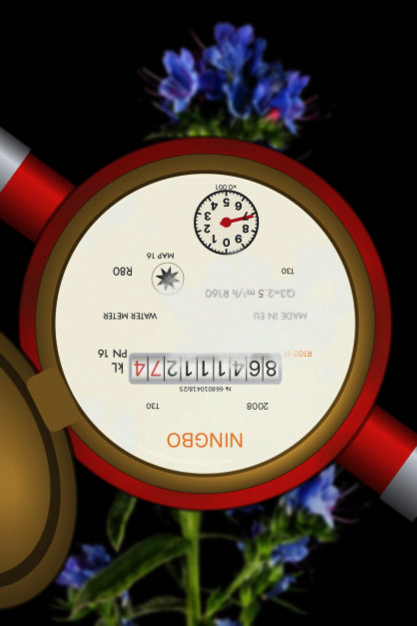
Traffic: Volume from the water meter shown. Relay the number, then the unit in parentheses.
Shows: 8641112.747 (kL)
